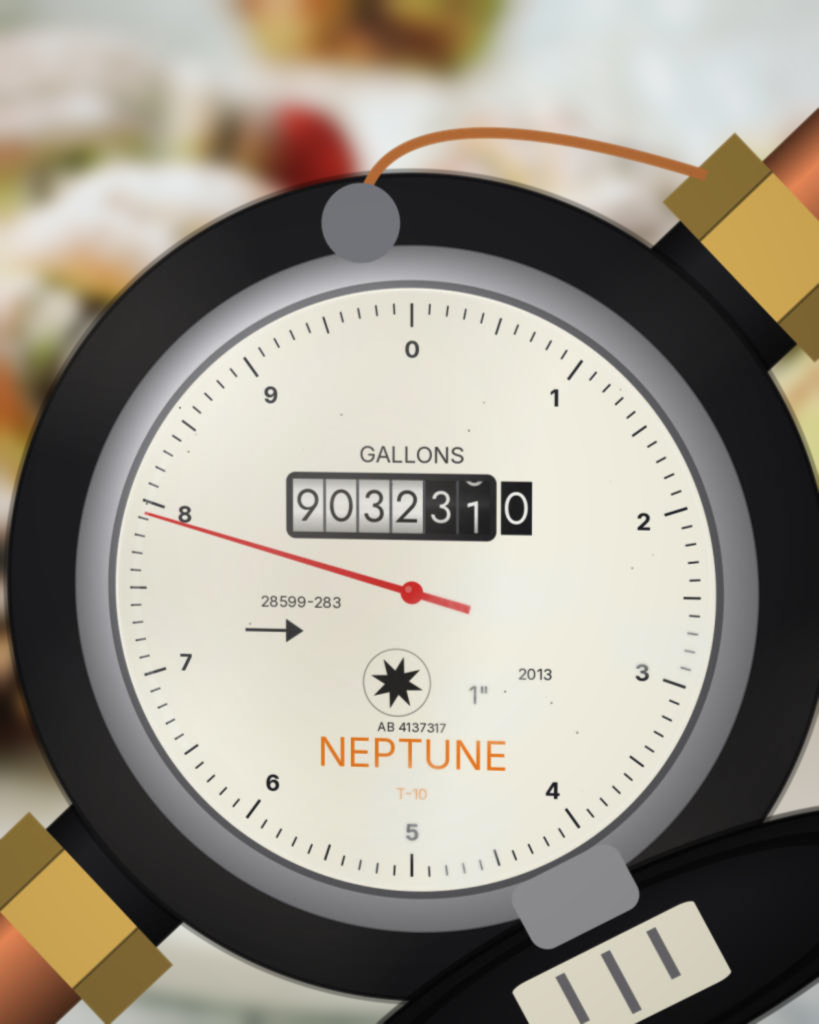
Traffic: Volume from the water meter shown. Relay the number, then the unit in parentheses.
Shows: 9032307.9 (gal)
